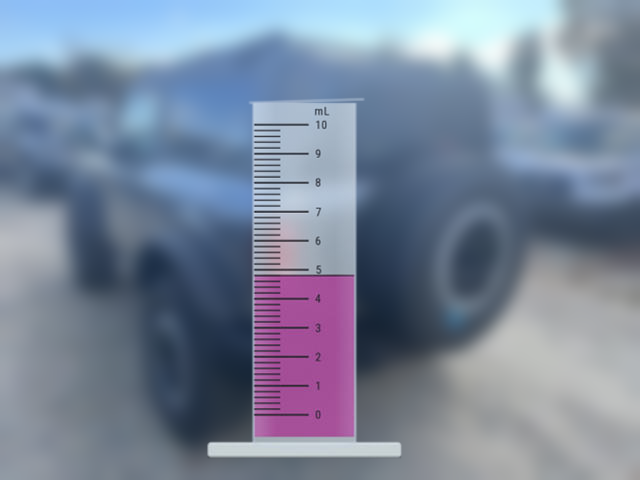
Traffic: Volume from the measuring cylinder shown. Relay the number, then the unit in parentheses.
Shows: 4.8 (mL)
